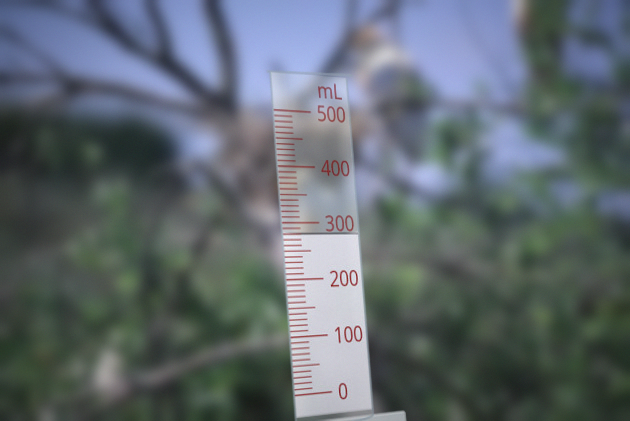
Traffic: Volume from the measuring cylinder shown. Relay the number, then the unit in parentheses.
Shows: 280 (mL)
